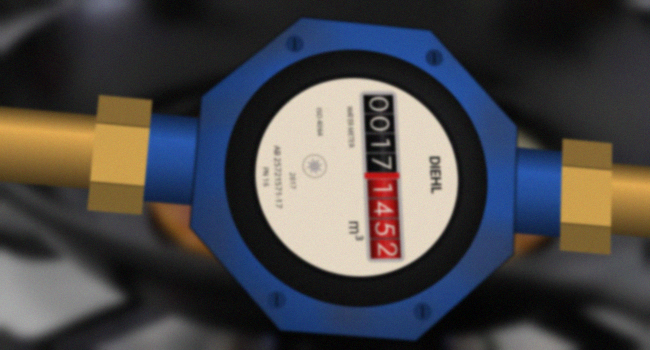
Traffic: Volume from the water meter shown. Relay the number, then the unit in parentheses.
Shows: 17.1452 (m³)
